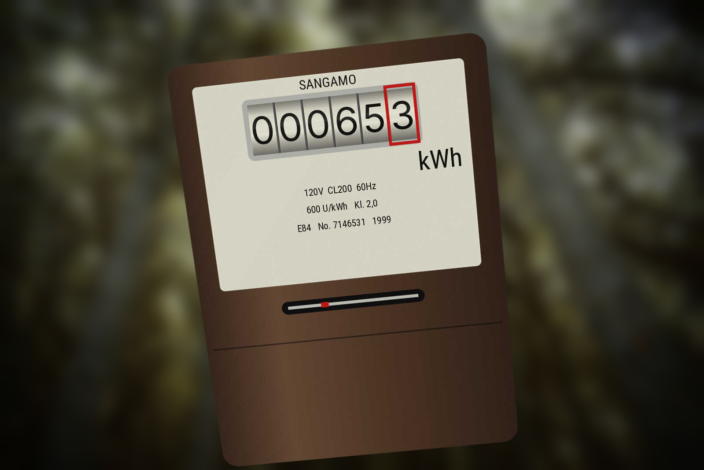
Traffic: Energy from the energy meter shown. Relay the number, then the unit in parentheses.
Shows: 65.3 (kWh)
